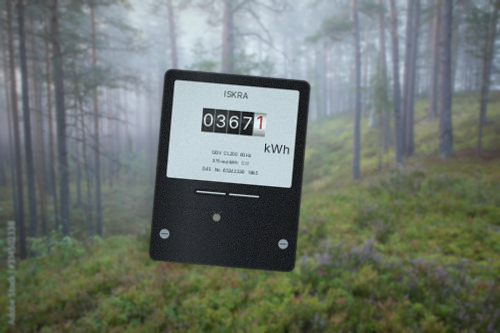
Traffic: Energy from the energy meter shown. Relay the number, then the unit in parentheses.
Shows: 367.1 (kWh)
